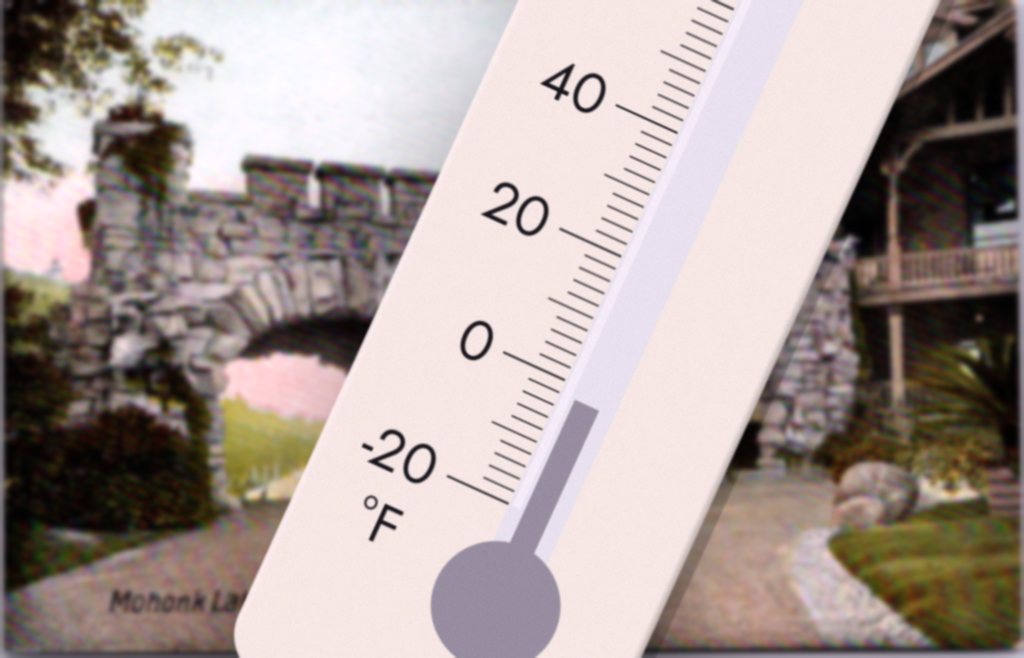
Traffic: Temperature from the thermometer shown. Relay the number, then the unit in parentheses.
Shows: -2 (°F)
